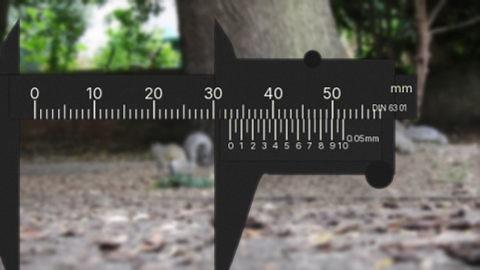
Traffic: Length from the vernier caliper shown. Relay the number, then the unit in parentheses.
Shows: 32.8 (mm)
